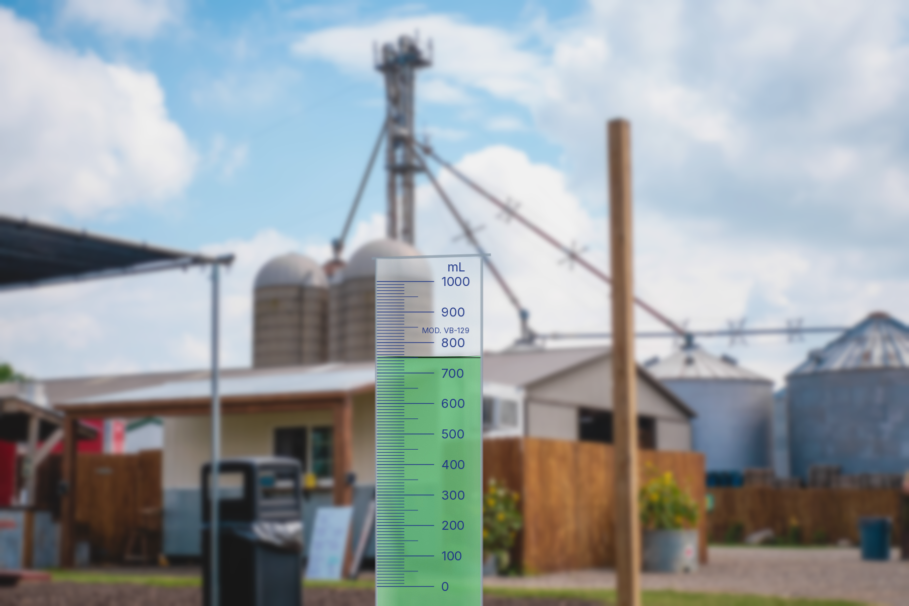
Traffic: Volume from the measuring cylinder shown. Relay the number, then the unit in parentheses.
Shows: 750 (mL)
